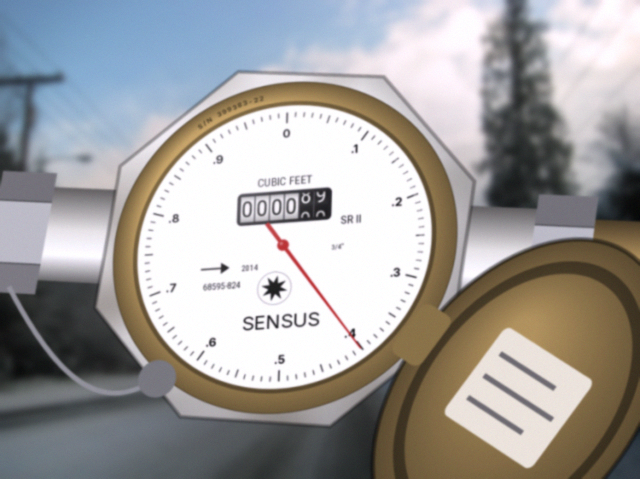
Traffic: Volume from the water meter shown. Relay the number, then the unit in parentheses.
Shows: 89.40 (ft³)
